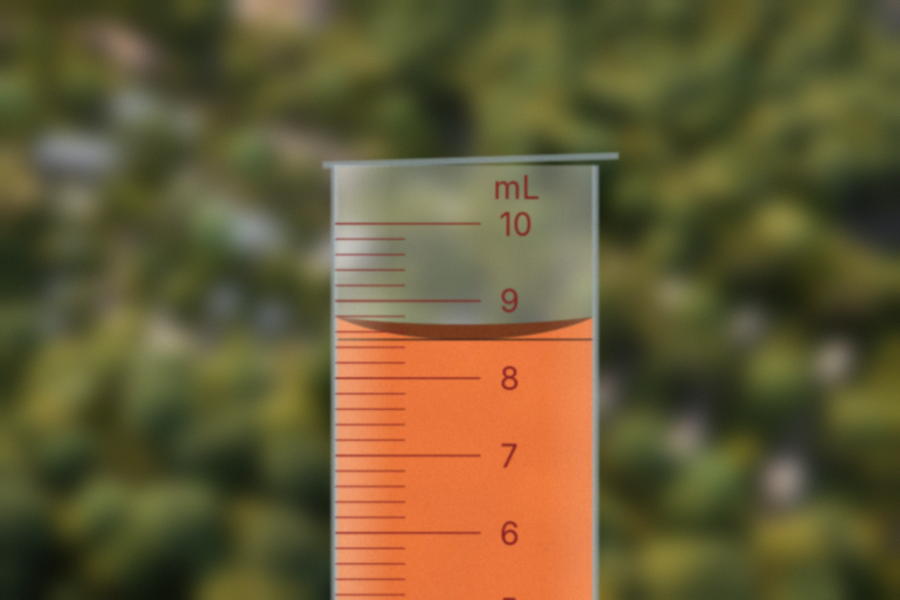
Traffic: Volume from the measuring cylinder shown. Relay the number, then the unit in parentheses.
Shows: 8.5 (mL)
